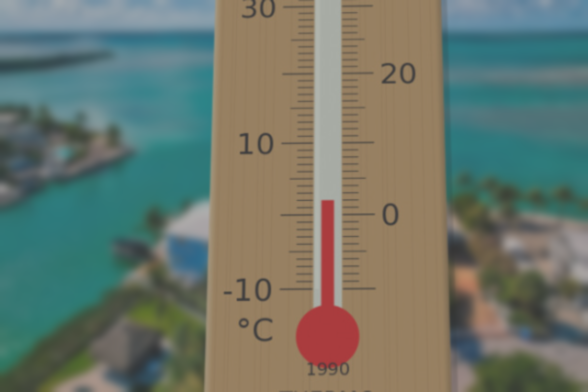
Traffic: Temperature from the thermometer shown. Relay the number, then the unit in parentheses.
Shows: 2 (°C)
